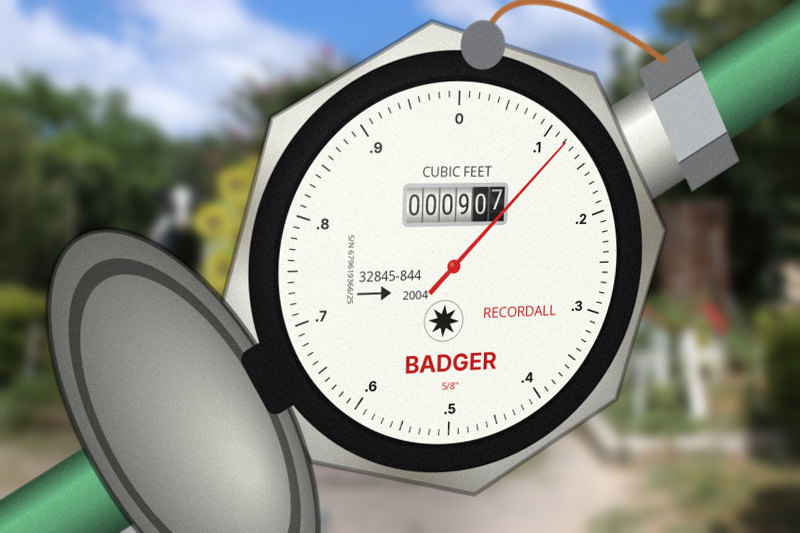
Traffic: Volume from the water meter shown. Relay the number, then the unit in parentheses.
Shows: 907.12 (ft³)
